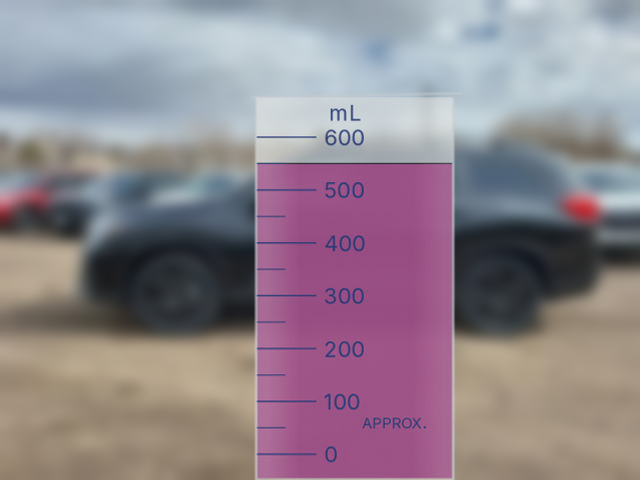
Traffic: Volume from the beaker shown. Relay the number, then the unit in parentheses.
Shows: 550 (mL)
